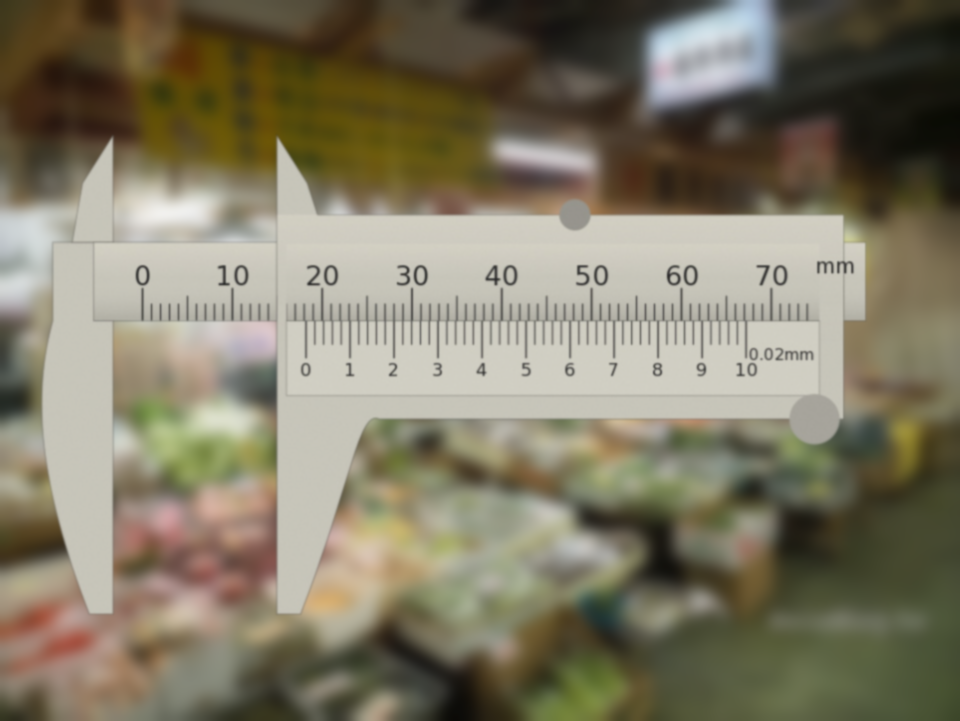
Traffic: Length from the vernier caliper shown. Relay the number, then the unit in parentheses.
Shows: 18.2 (mm)
